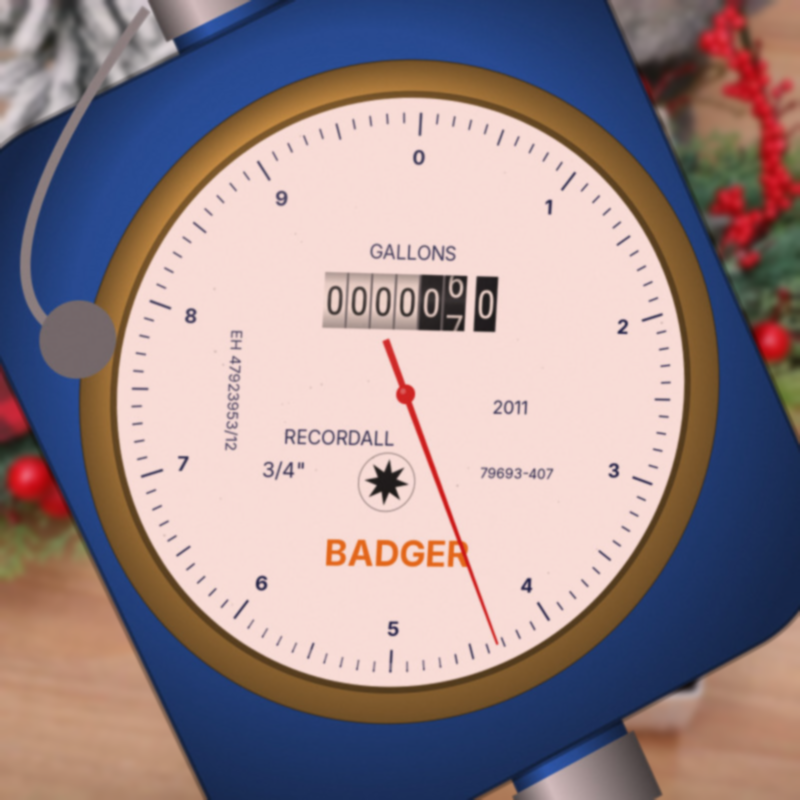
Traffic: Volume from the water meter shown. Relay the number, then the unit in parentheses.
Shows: 64.3 (gal)
